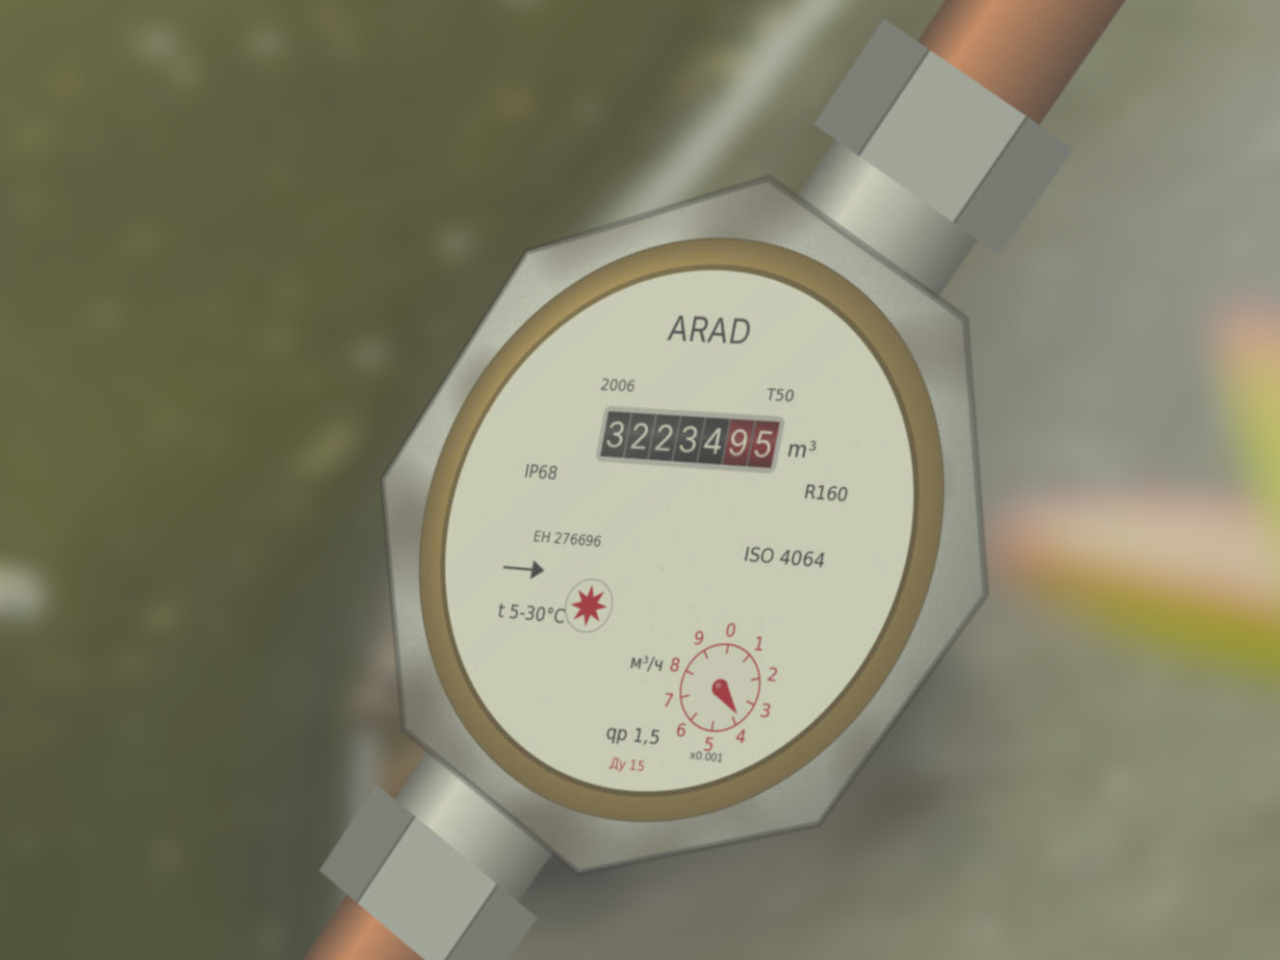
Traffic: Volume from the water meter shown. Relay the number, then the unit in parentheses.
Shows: 32234.953 (m³)
